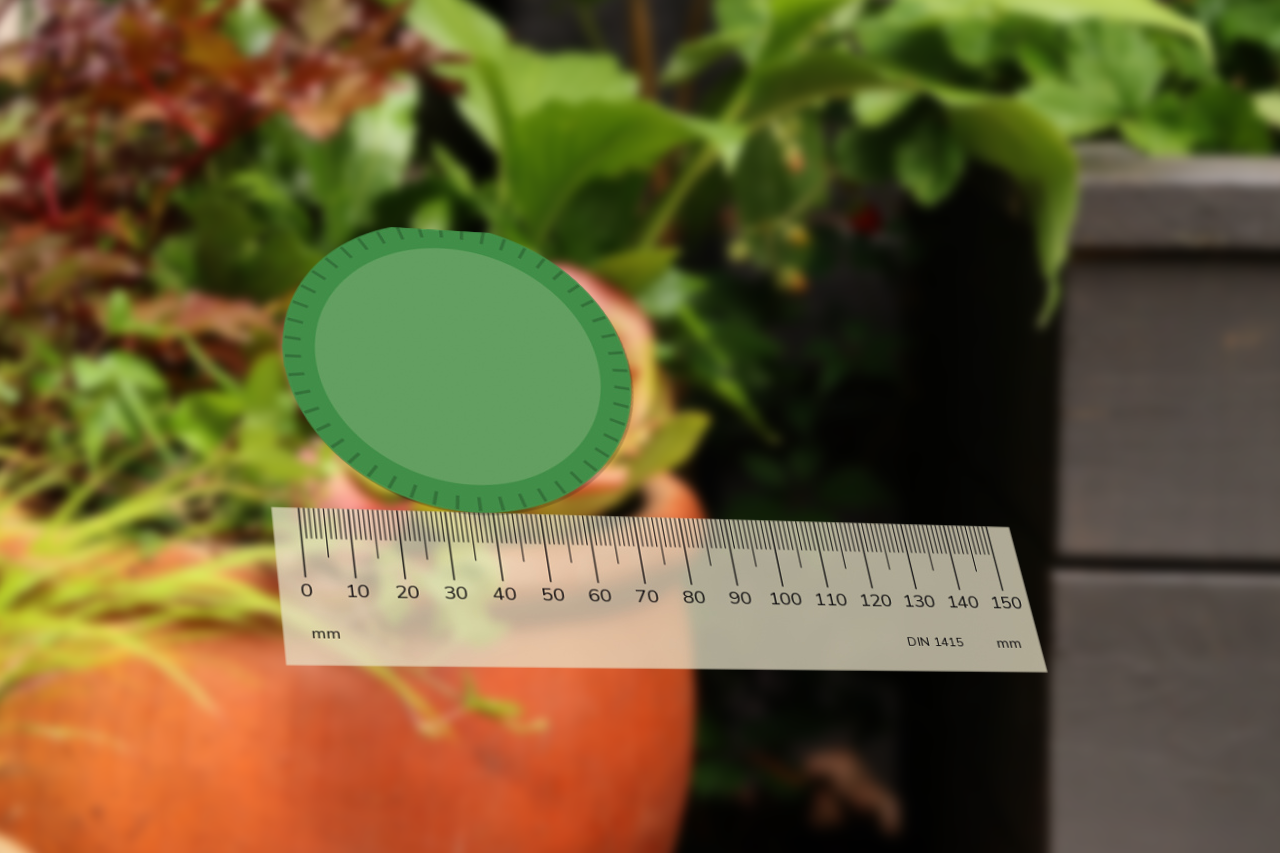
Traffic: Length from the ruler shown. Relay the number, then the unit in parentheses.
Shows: 75 (mm)
